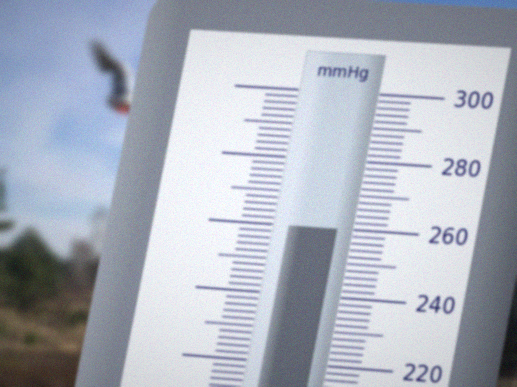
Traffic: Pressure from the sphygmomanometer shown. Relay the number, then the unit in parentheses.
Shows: 260 (mmHg)
